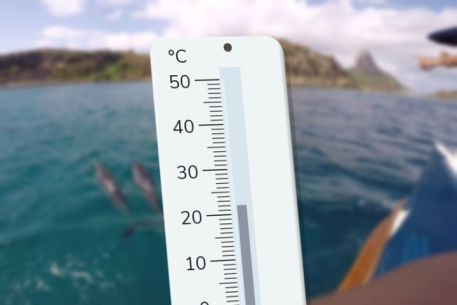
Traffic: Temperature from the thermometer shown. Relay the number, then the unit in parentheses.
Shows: 22 (°C)
